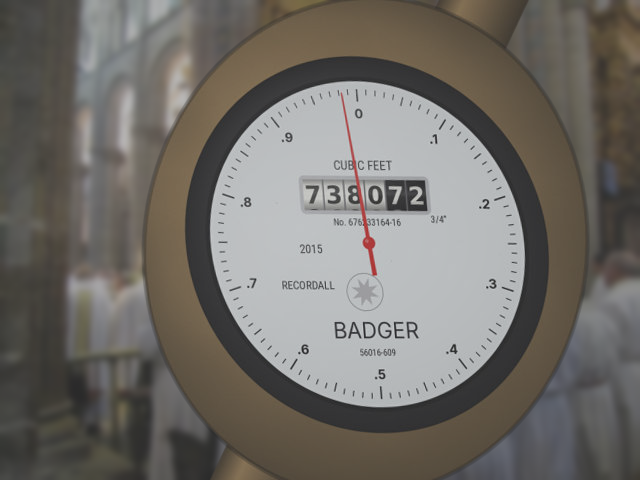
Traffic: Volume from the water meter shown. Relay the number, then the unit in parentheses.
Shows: 738071.98 (ft³)
